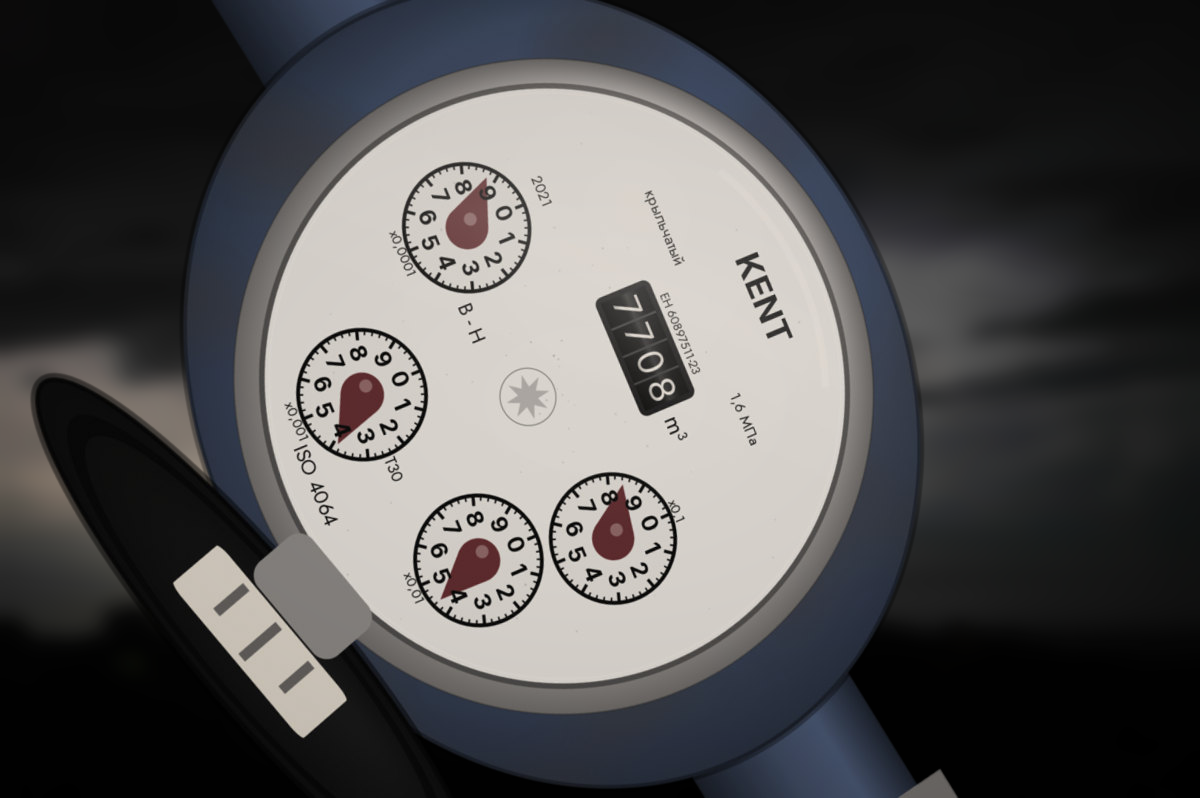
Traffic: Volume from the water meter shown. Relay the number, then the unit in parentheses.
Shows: 7708.8438 (m³)
